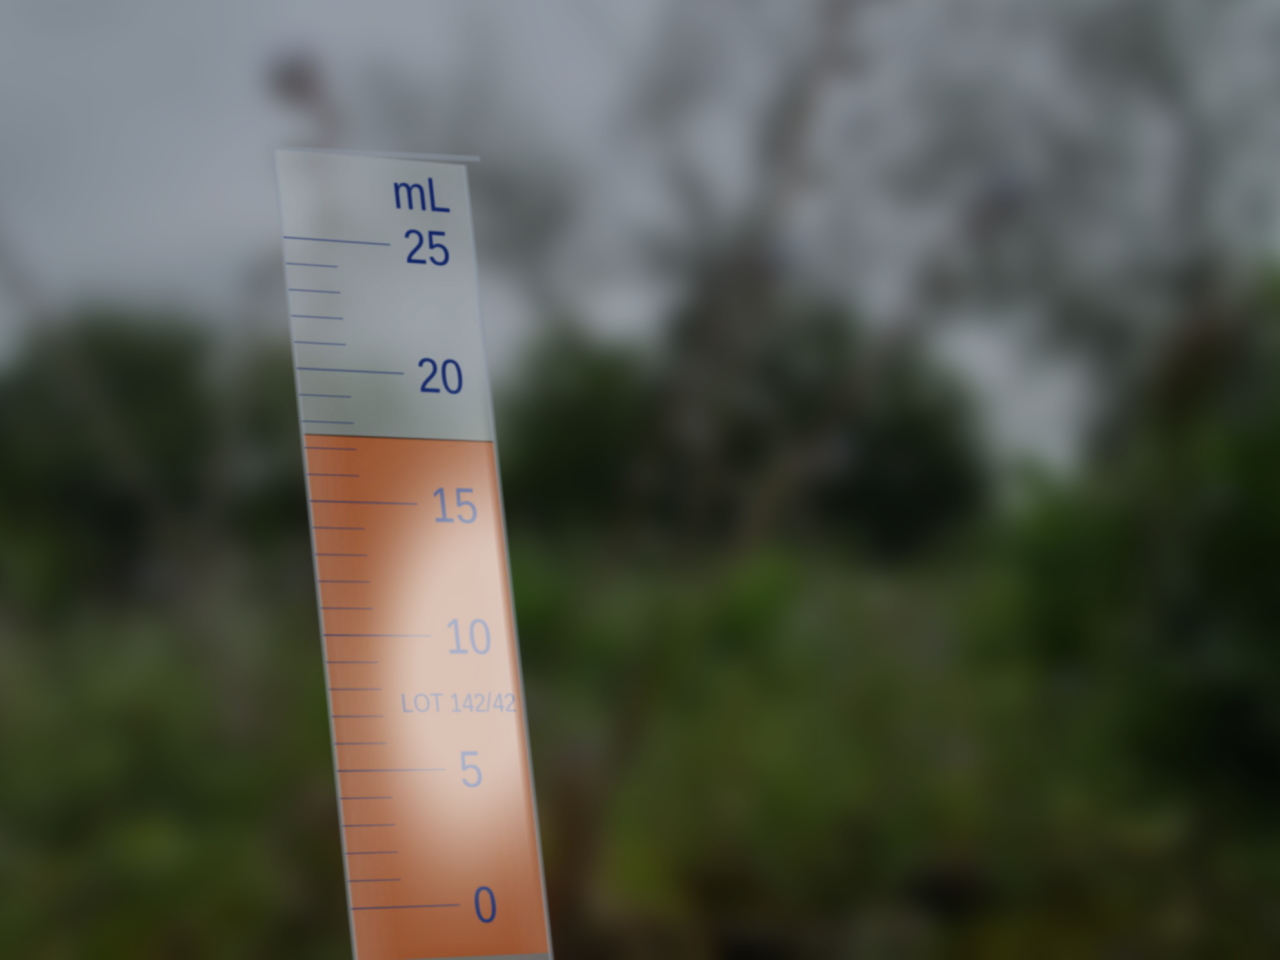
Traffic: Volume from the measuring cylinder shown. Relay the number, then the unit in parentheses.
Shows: 17.5 (mL)
